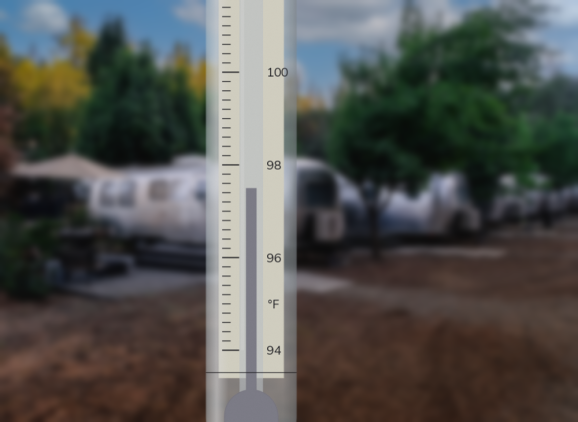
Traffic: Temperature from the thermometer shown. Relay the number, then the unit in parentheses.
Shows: 97.5 (°F)
